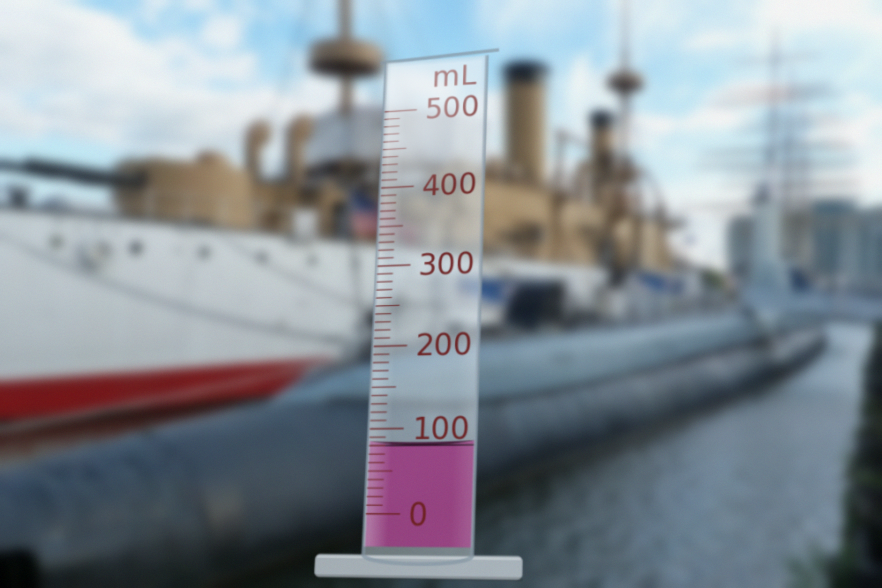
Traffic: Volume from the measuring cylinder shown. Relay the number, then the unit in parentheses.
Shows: 80 (mL)
